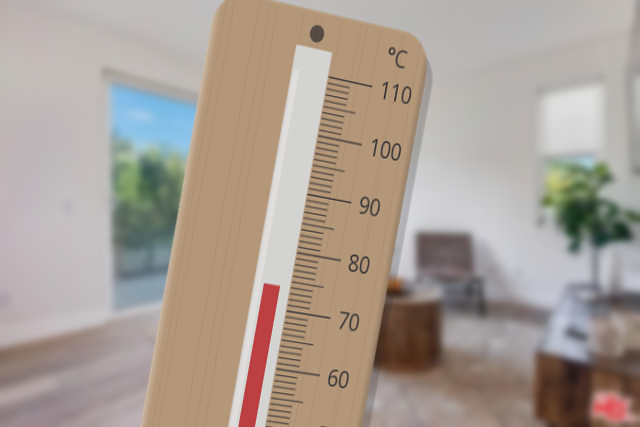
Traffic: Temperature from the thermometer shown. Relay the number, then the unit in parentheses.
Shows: 74 (°C)
